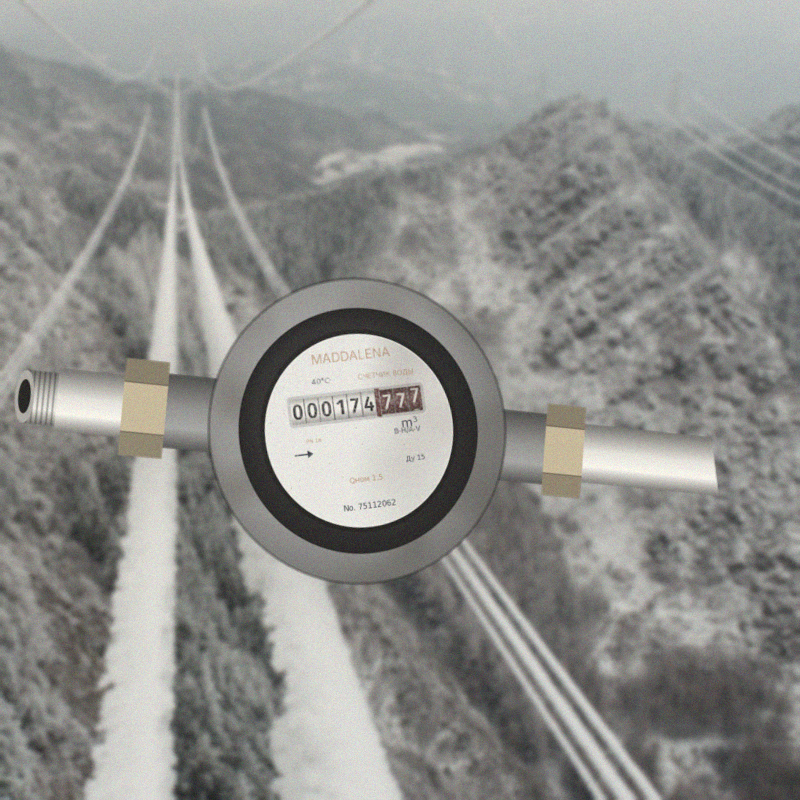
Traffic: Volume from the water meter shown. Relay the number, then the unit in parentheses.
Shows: 174.777 (m³)
